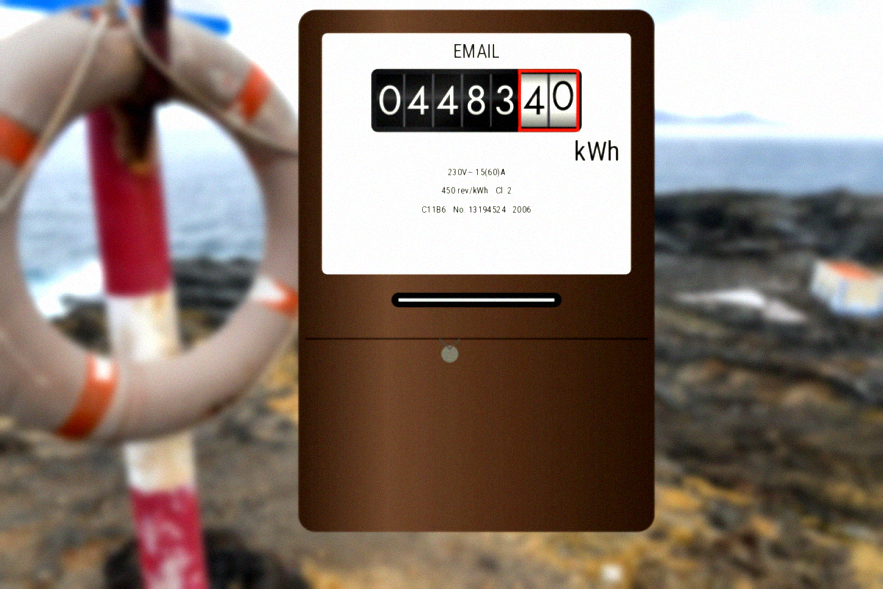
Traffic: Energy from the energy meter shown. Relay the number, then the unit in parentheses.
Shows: 4483.40 (kWh)
